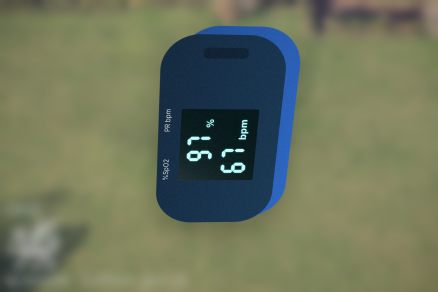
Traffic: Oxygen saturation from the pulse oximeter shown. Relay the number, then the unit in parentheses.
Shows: 97 (%)
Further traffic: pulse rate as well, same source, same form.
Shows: 67 (bpm)
